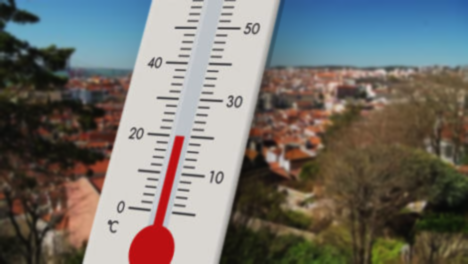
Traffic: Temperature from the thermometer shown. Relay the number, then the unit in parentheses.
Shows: 20 (°C)
